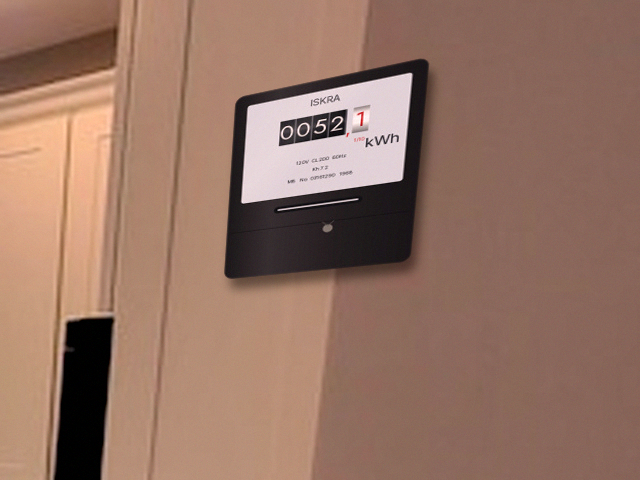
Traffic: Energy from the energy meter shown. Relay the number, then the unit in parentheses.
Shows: 52.1 (kWh)
